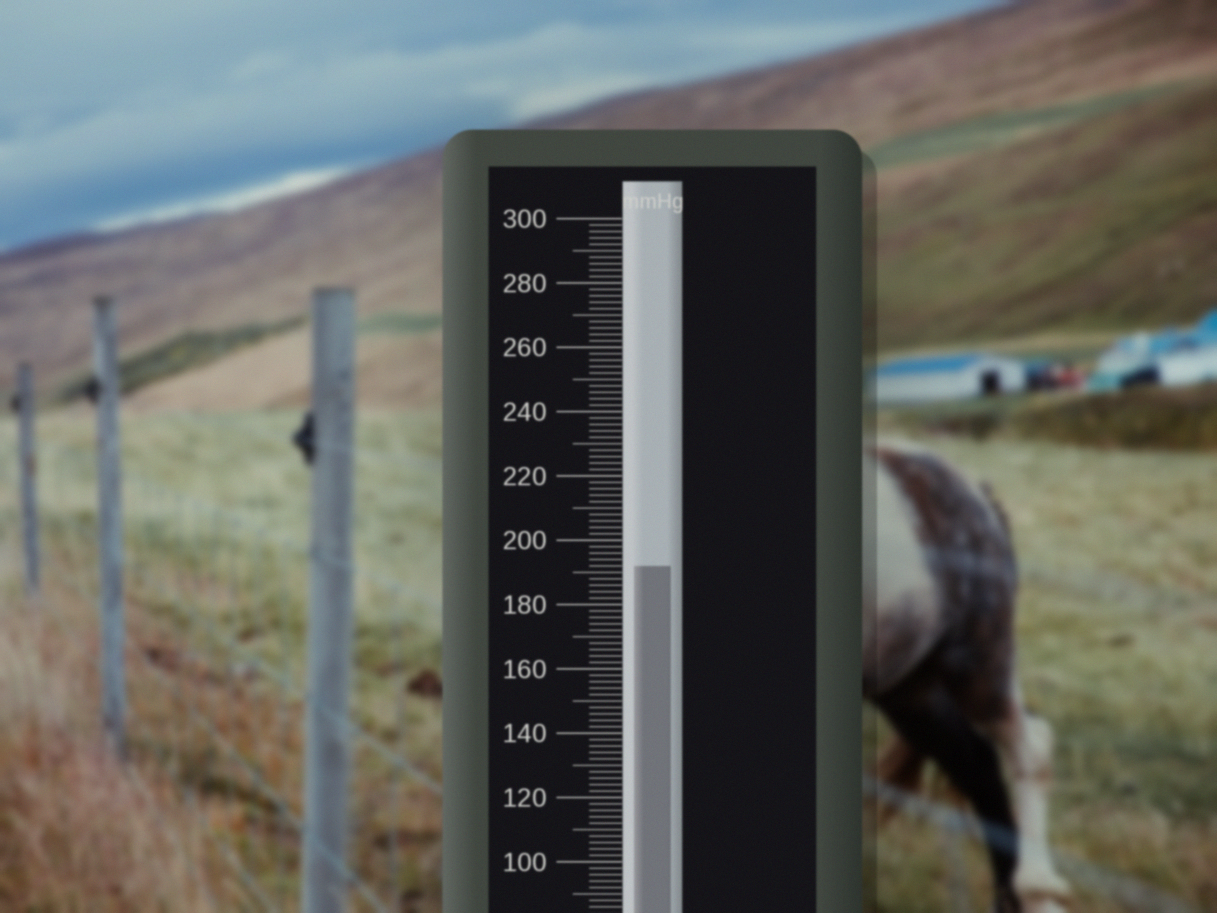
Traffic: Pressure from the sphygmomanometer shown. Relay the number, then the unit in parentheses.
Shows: 192 (mmHg)
